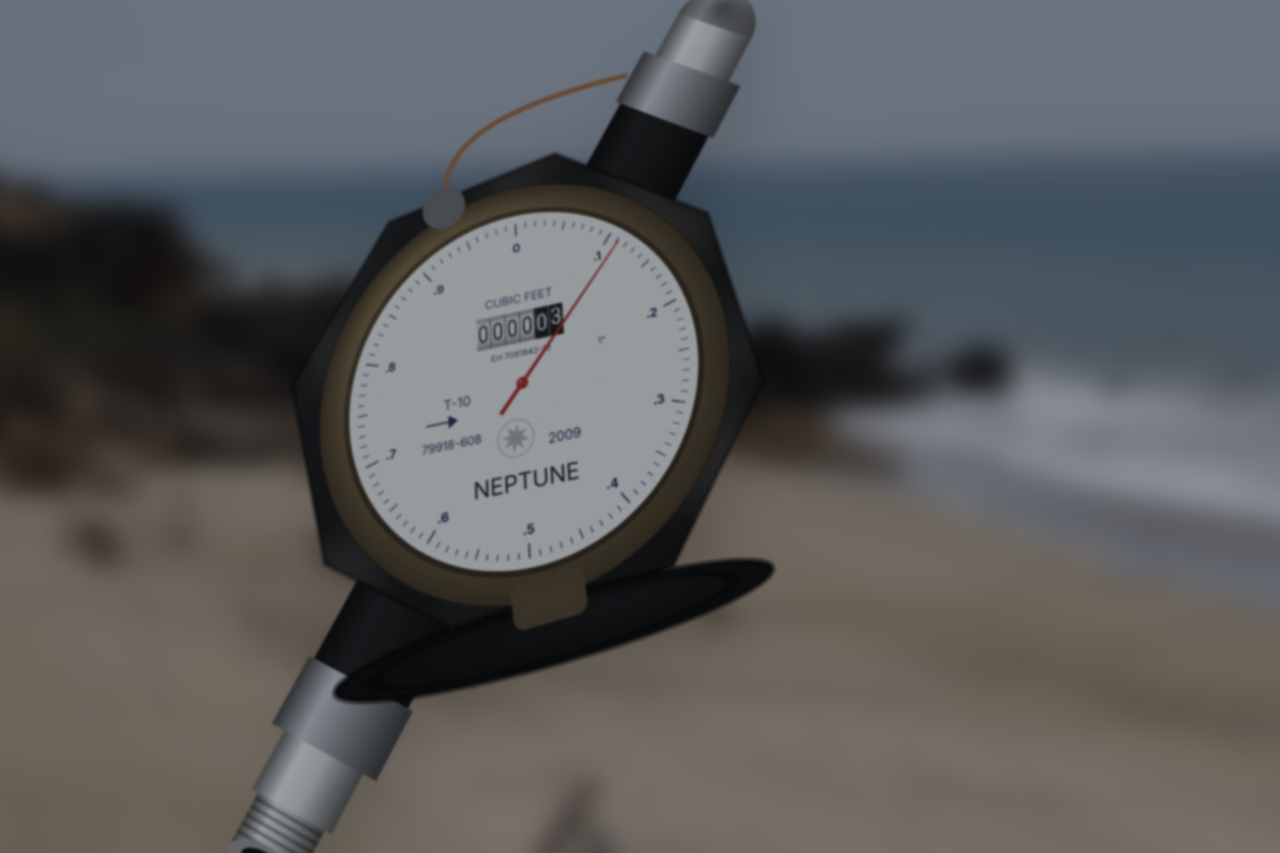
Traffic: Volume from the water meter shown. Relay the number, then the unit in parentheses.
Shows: 3.11 (ft³)
